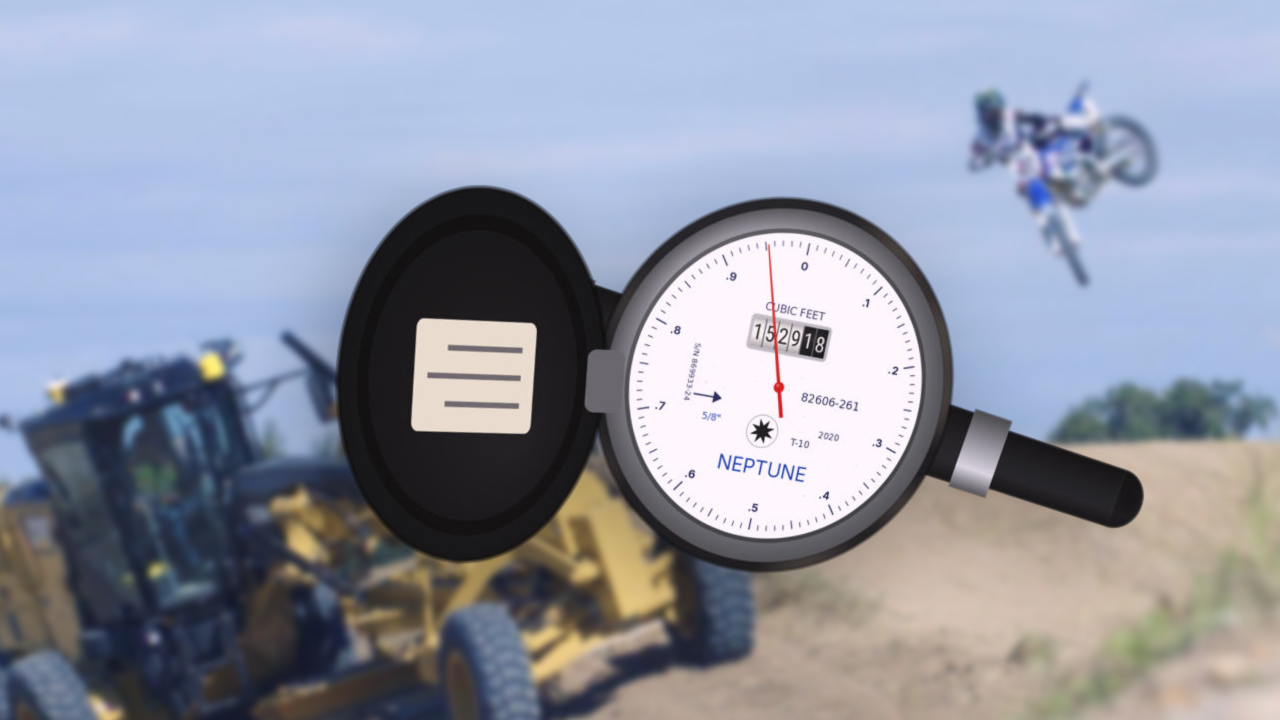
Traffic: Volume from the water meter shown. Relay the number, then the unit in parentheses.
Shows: 152917.95 (ft³)
